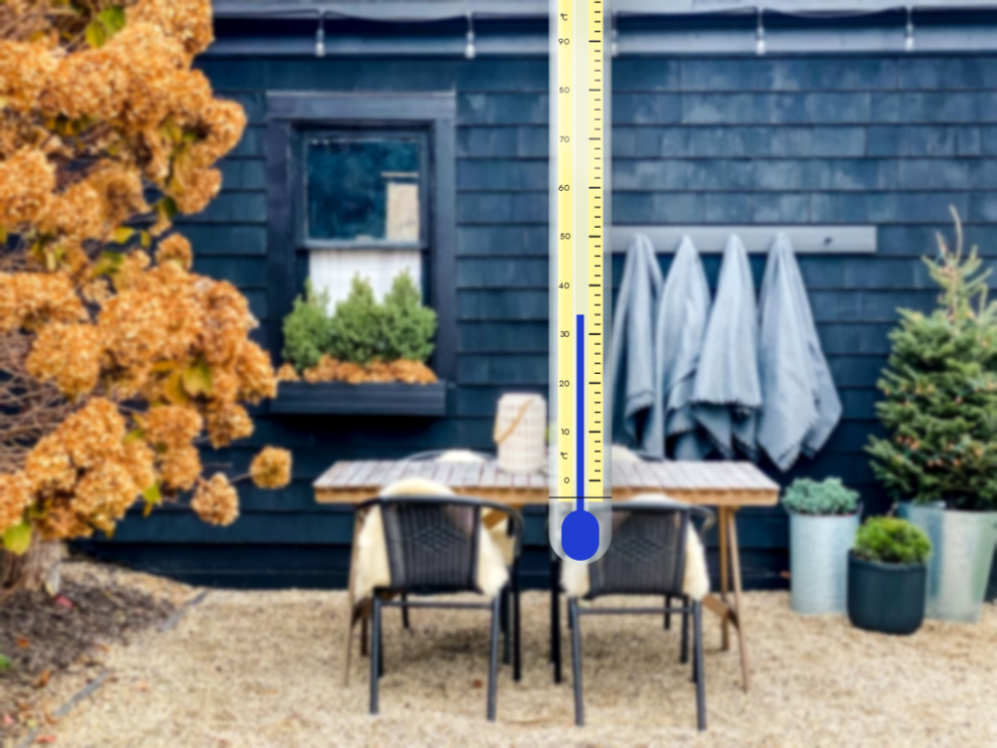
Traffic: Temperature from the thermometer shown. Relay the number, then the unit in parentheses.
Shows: 34 (°C)
